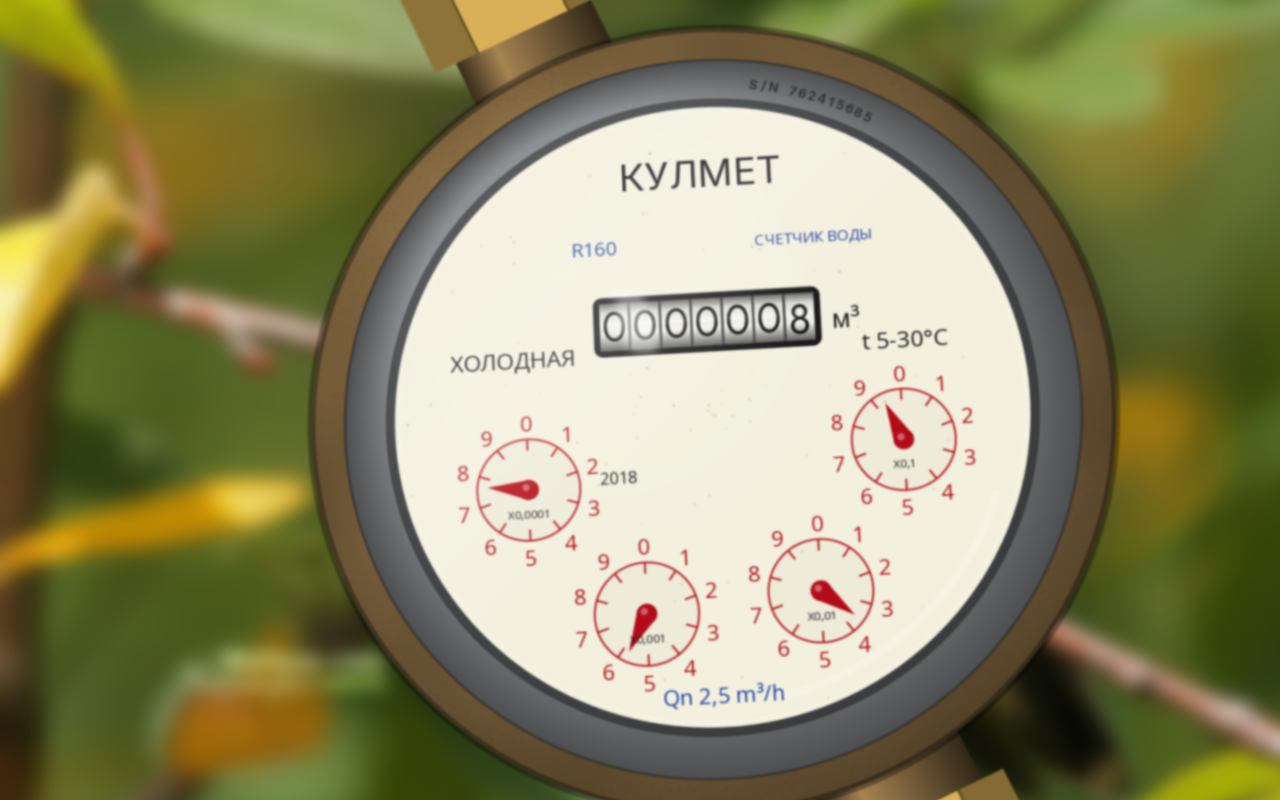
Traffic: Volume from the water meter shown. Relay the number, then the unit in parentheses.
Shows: 7.9357 (m³)
